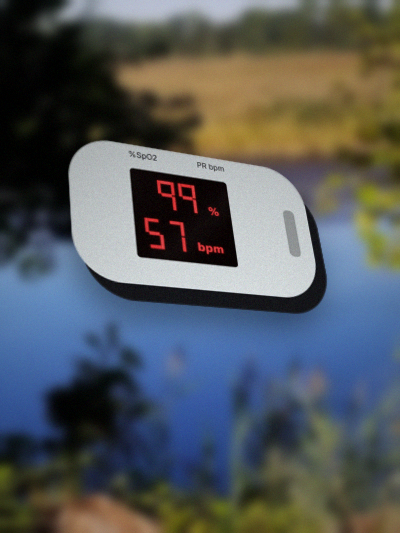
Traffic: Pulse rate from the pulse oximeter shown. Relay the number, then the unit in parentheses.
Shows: 57 (bpm)
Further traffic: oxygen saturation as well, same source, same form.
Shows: 99 (%)
